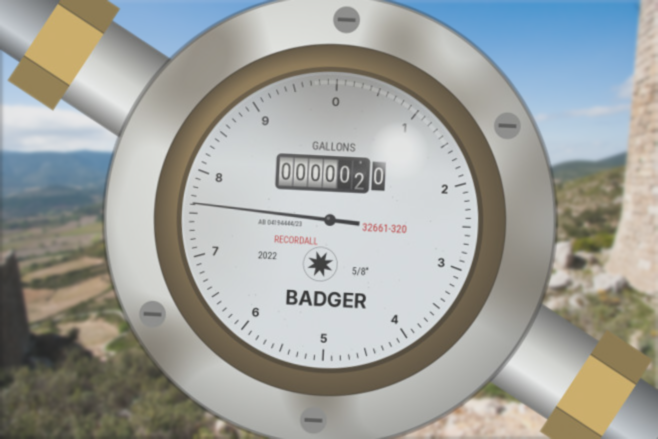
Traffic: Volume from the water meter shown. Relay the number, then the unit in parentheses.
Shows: 17.6 (gal)
